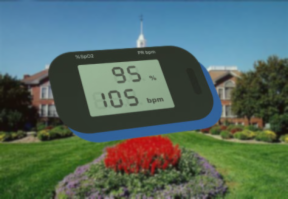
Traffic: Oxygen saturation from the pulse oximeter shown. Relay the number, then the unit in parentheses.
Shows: 95 (%)
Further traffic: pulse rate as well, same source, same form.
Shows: 105 (bpm)
